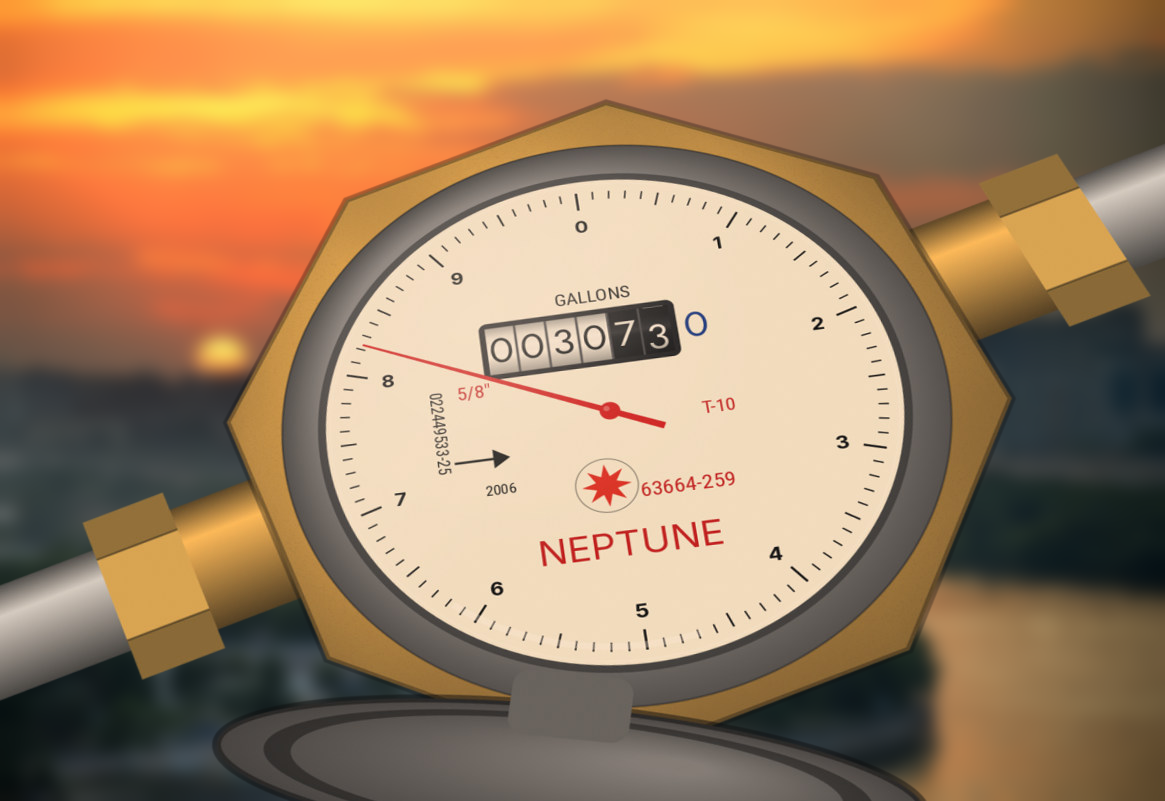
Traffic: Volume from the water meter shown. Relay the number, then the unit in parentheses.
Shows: 30728.2 (gal)
